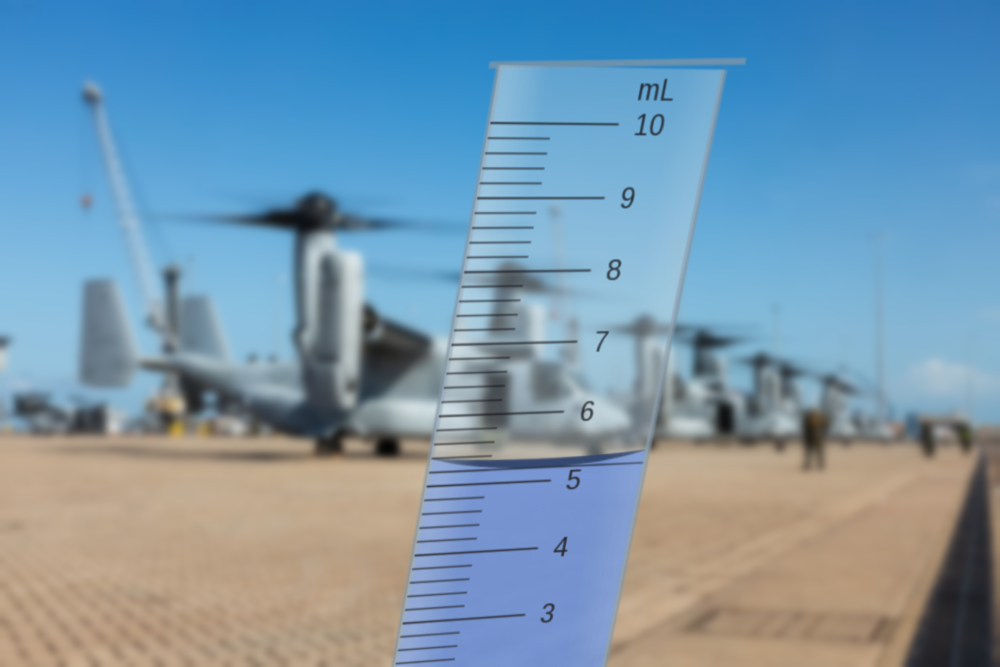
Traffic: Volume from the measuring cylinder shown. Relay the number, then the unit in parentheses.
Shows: 5.2 (mL)
